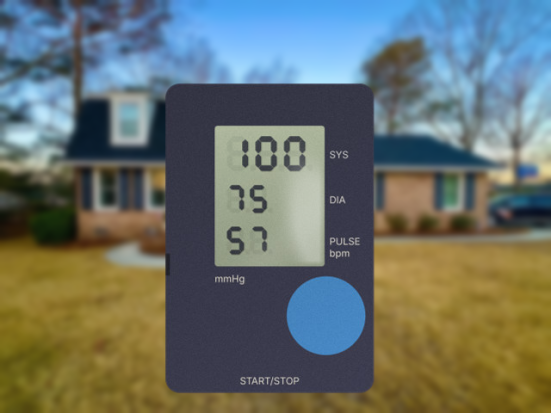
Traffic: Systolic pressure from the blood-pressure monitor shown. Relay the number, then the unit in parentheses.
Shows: 100 (mmHg)
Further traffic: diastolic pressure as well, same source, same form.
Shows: 75 (mmHg)
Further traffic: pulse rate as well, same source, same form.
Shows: 57 (bpm)
